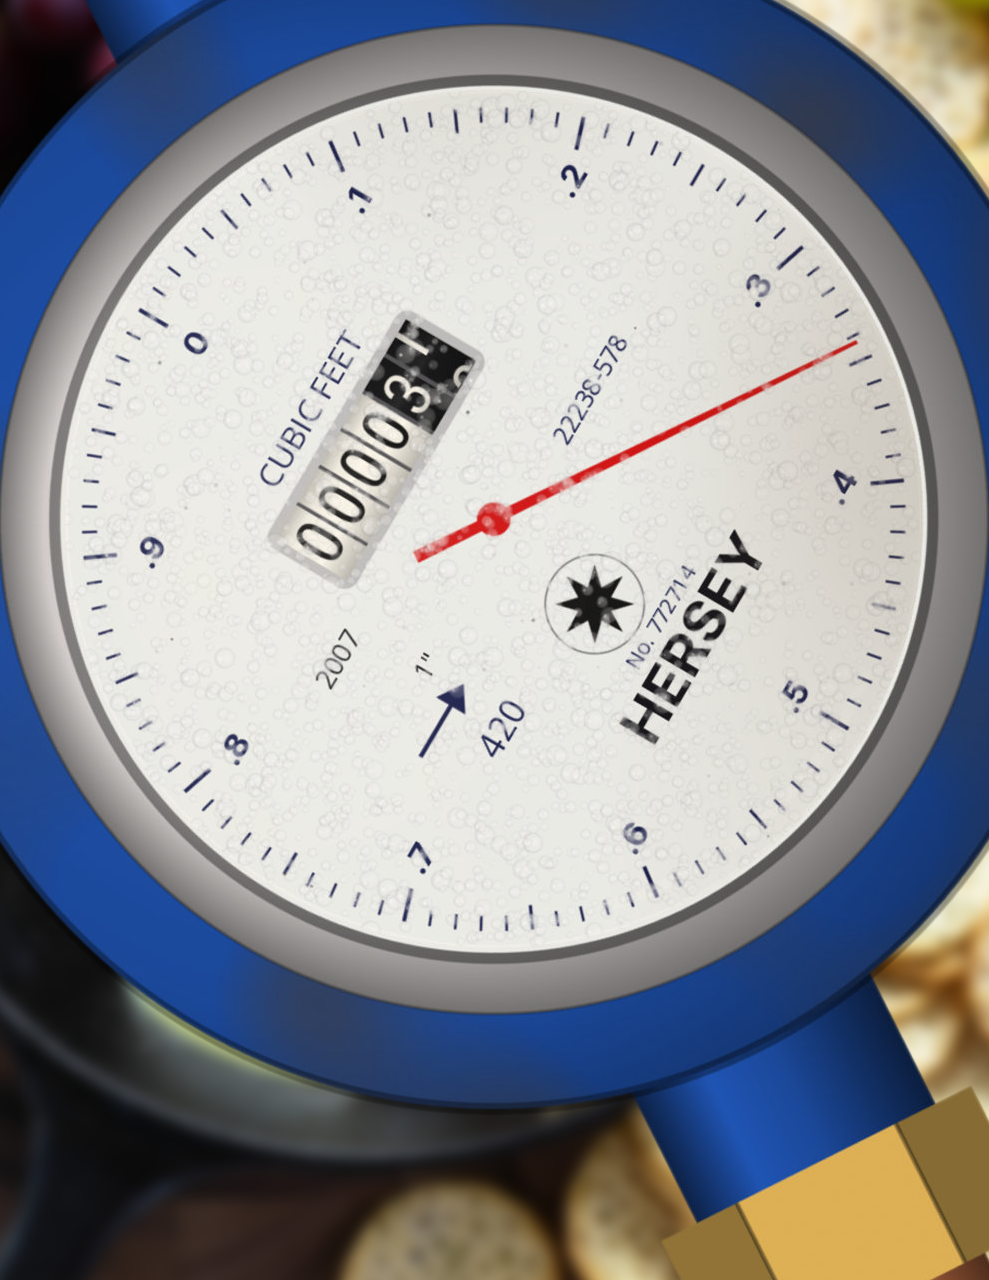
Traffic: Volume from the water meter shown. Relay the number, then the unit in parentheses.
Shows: 31.34 (ft³)
